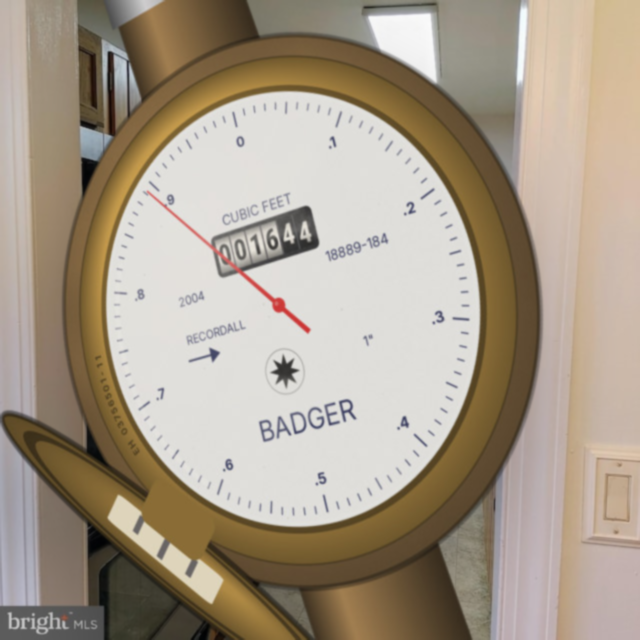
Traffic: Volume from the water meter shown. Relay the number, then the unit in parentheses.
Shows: 1643.89 (ft³)
